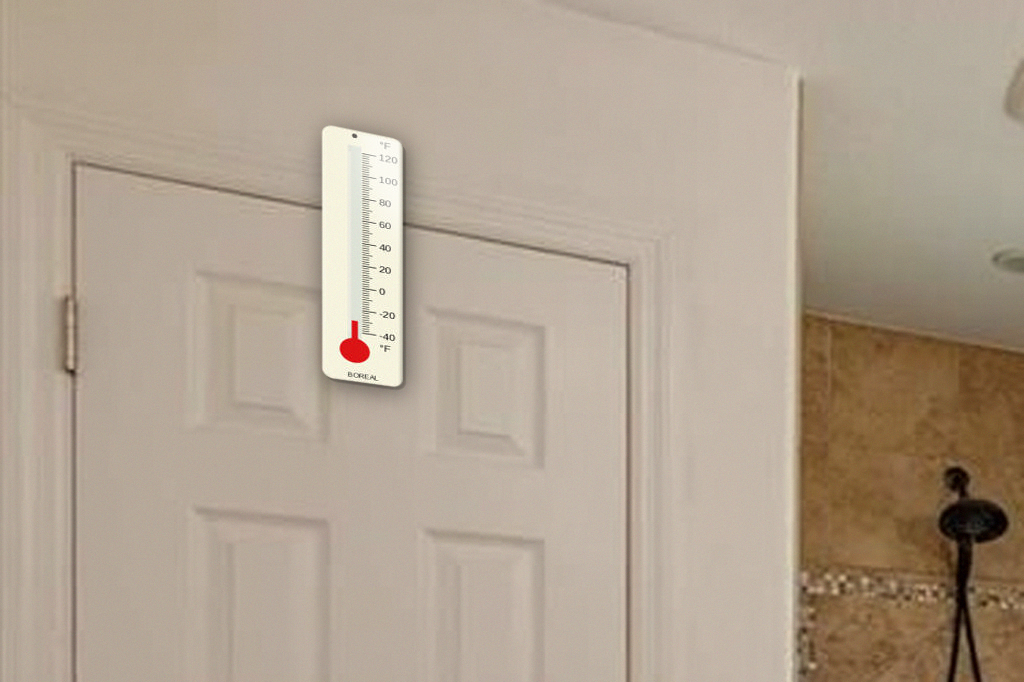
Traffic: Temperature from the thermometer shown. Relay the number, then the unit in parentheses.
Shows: -30 (°F)
